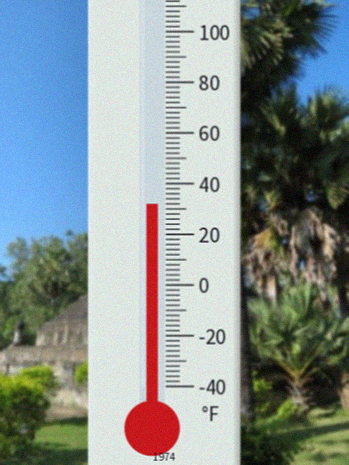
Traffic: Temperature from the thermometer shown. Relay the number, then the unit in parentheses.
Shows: 32 (°F)
